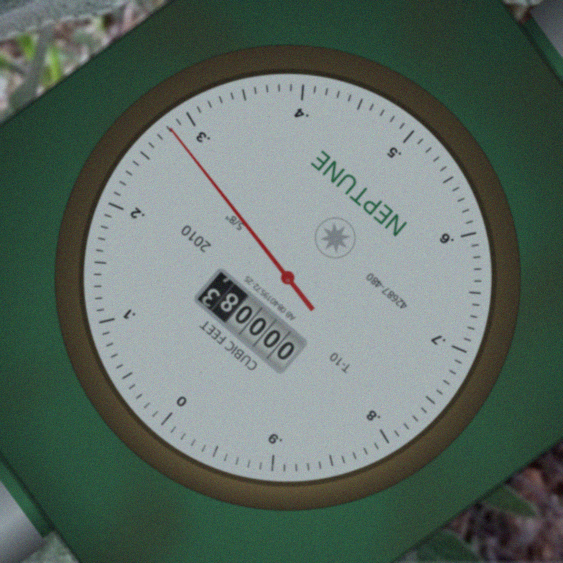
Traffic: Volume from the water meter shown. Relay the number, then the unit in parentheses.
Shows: 83.28 (ft³)
